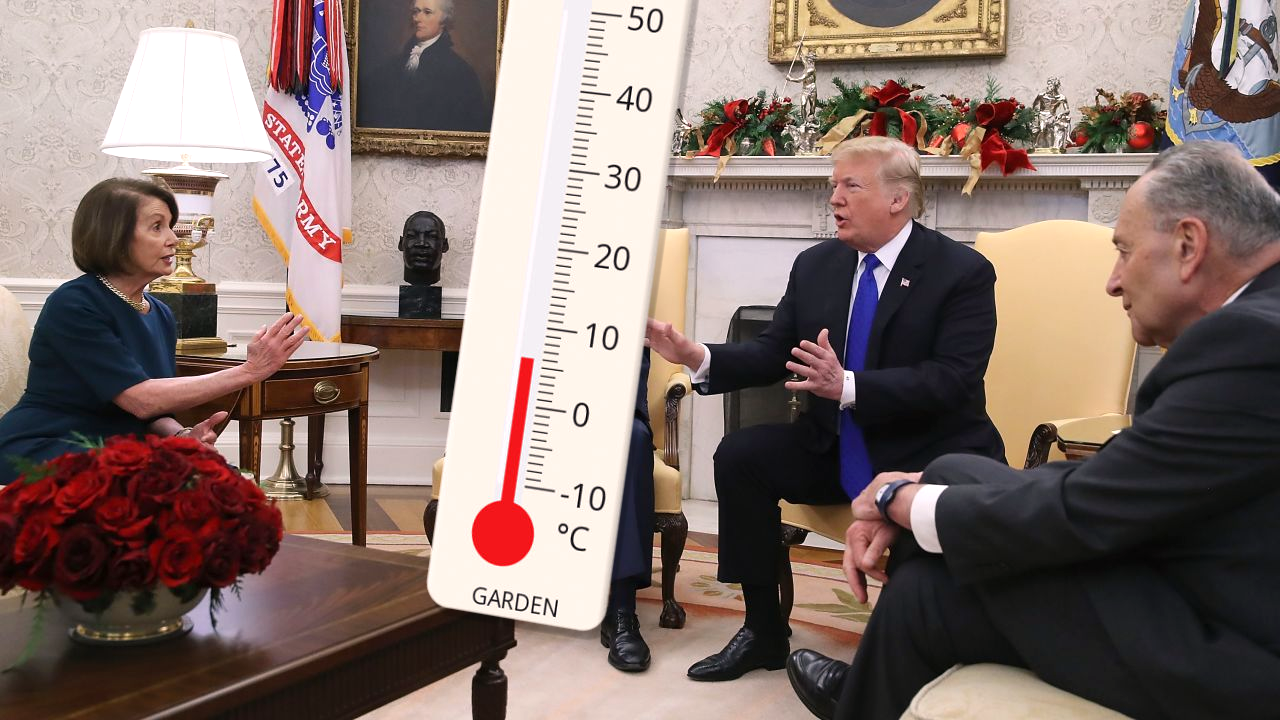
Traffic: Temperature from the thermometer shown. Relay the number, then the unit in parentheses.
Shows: 6 (°C)
